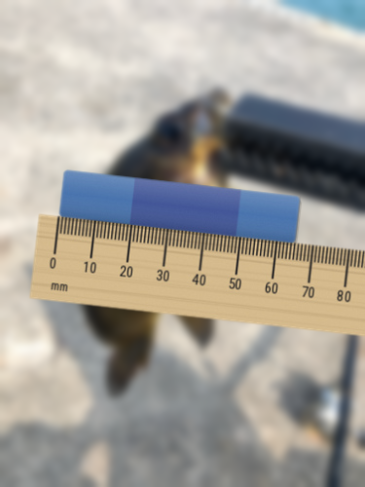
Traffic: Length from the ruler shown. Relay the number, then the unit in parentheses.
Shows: 65 (mm)
